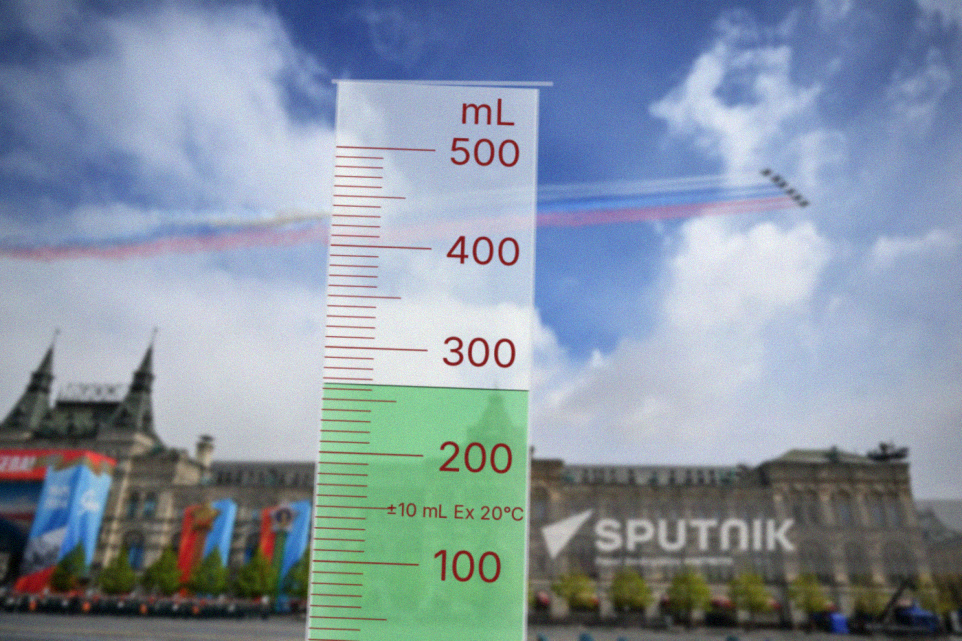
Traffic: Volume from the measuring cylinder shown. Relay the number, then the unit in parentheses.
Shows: 265 (mL)
